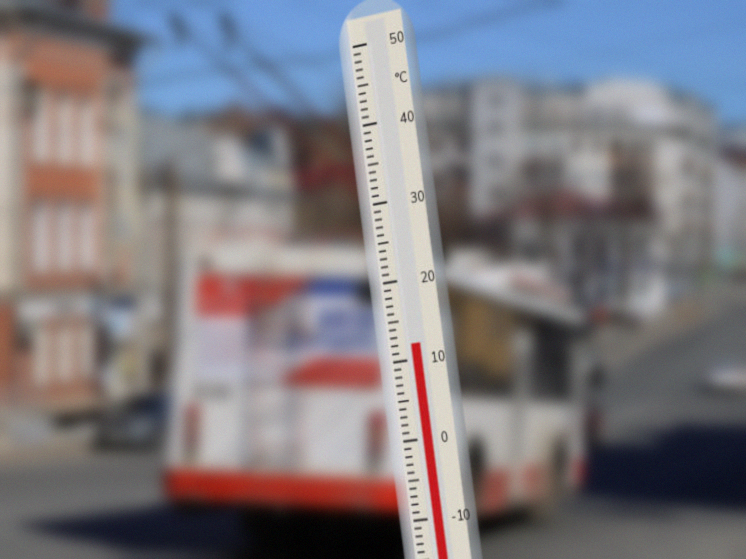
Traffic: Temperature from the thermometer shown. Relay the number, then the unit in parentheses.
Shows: 12 (°C)
